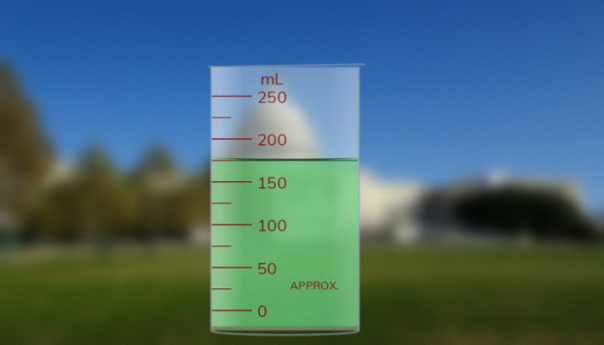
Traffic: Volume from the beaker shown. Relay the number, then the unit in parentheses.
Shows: 175 (mL)
